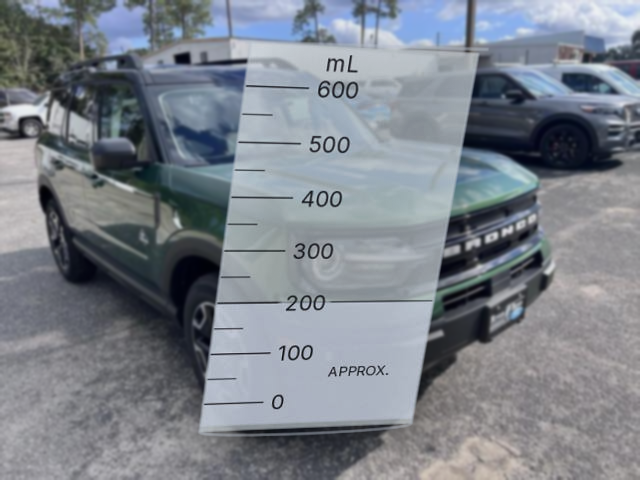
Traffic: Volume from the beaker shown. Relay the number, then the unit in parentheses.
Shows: 200 (mL)
